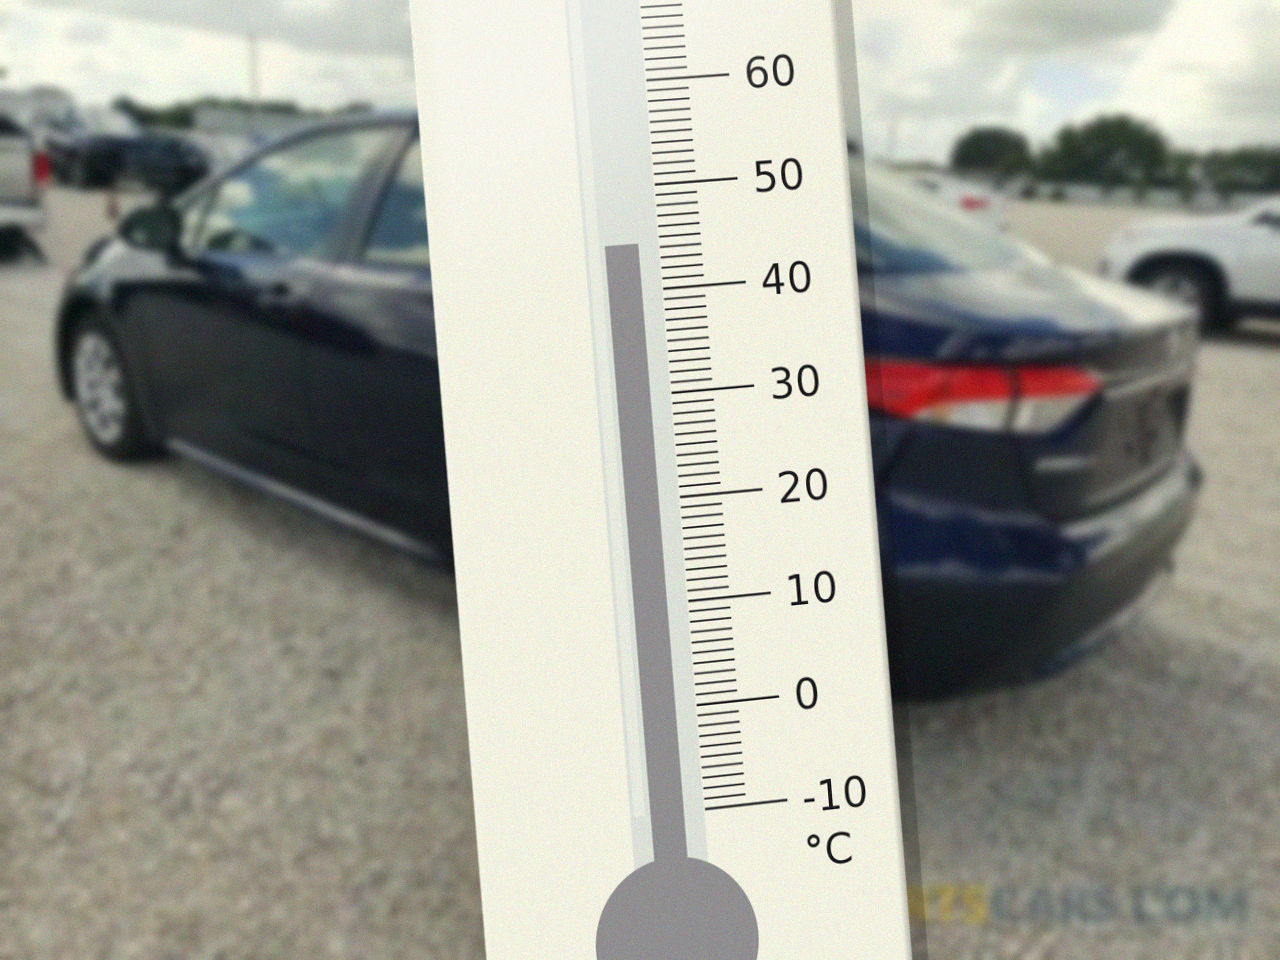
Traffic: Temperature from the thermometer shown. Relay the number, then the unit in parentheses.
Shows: 44.5 (°C)
